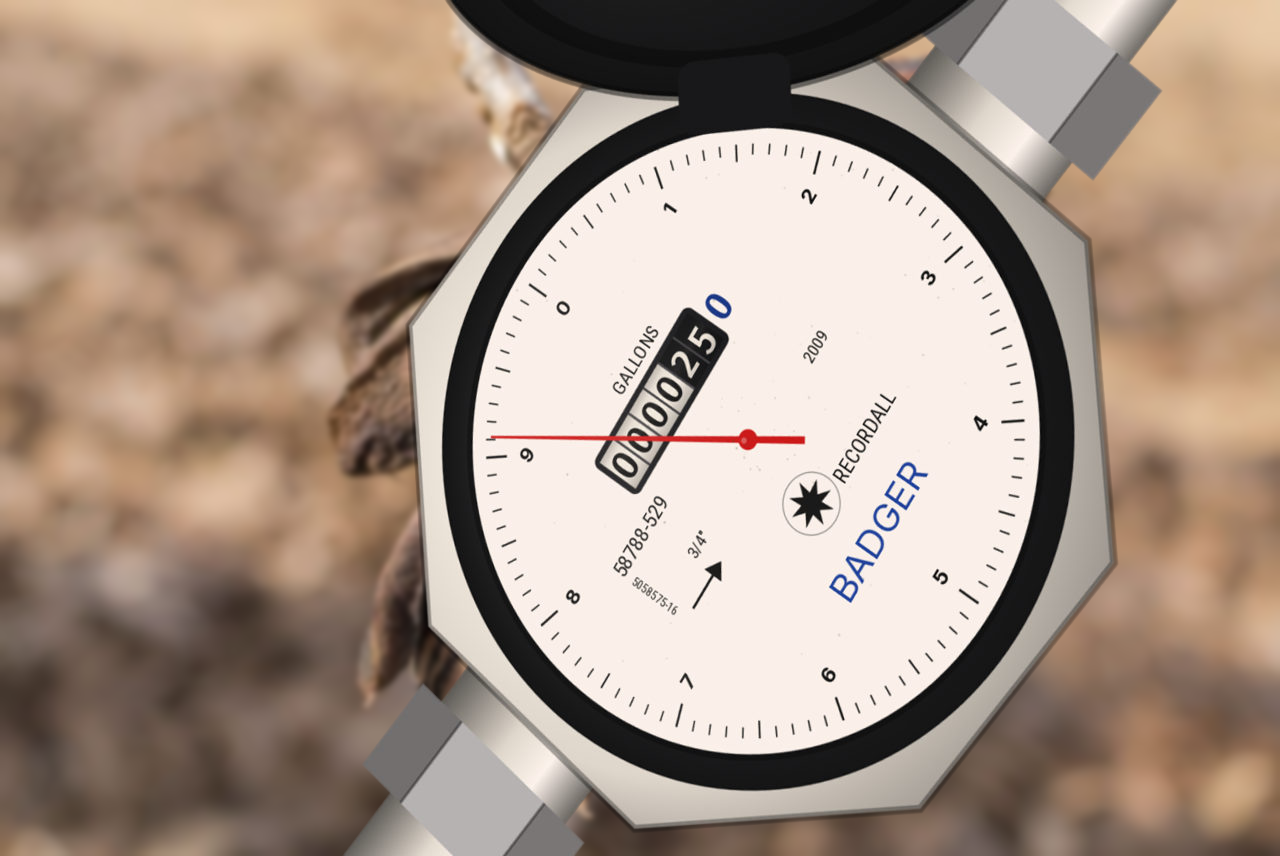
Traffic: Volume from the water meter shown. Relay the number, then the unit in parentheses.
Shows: 249.1 (gal)
